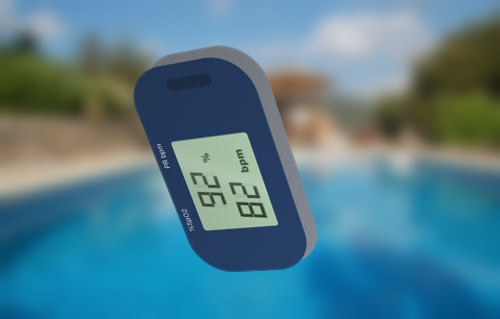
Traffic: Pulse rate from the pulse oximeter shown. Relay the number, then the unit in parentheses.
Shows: 82 (bpm)
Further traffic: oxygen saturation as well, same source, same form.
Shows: 92 (%)
